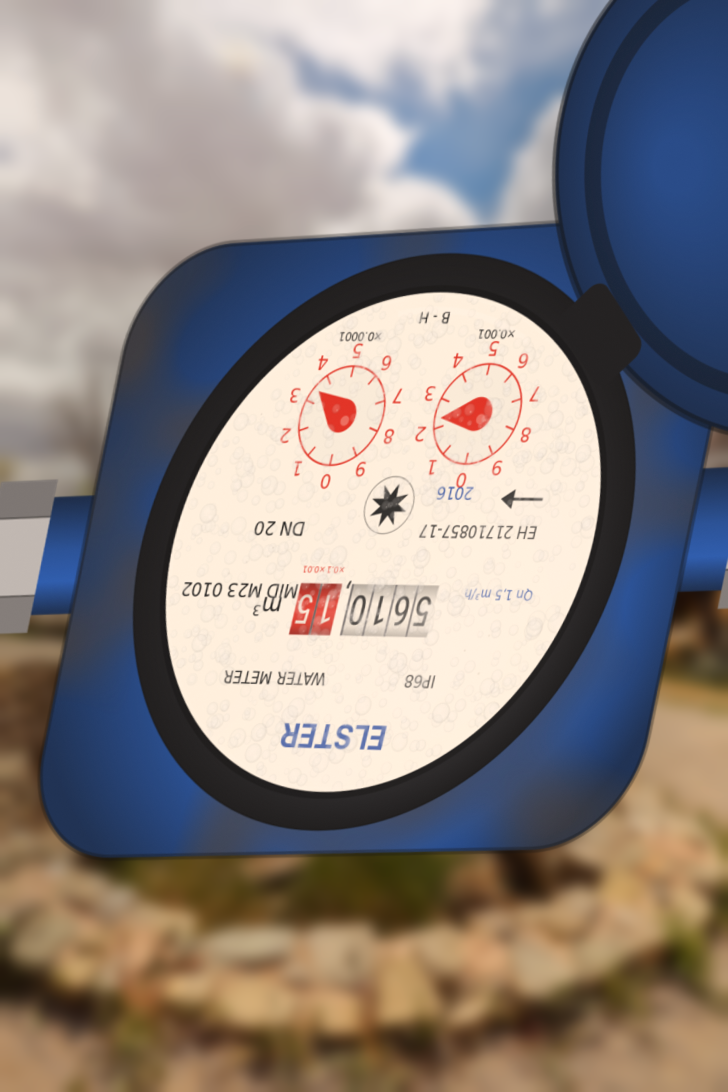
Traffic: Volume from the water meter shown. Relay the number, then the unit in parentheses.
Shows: 5610.1523 (m³)
